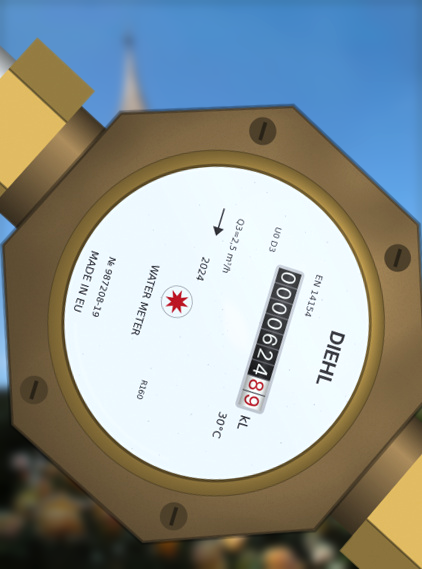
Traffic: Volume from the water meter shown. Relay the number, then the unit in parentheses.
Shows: 624.89 (kL)
